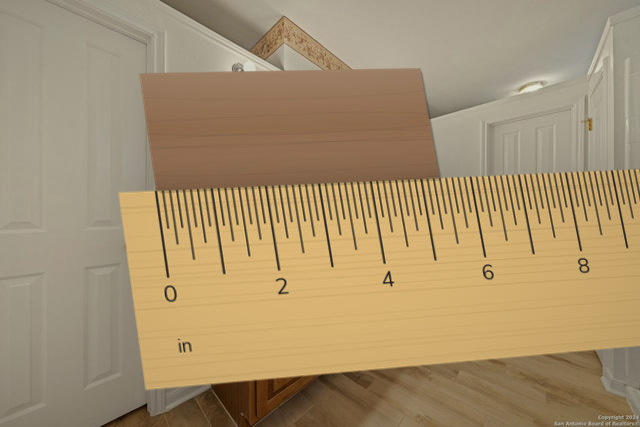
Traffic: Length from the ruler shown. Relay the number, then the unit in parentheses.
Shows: 5.375 (in)
